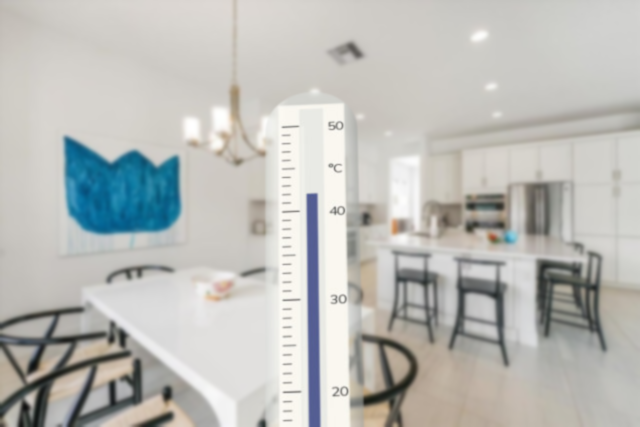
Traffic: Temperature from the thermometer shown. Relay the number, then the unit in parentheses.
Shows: 42 (°C)
